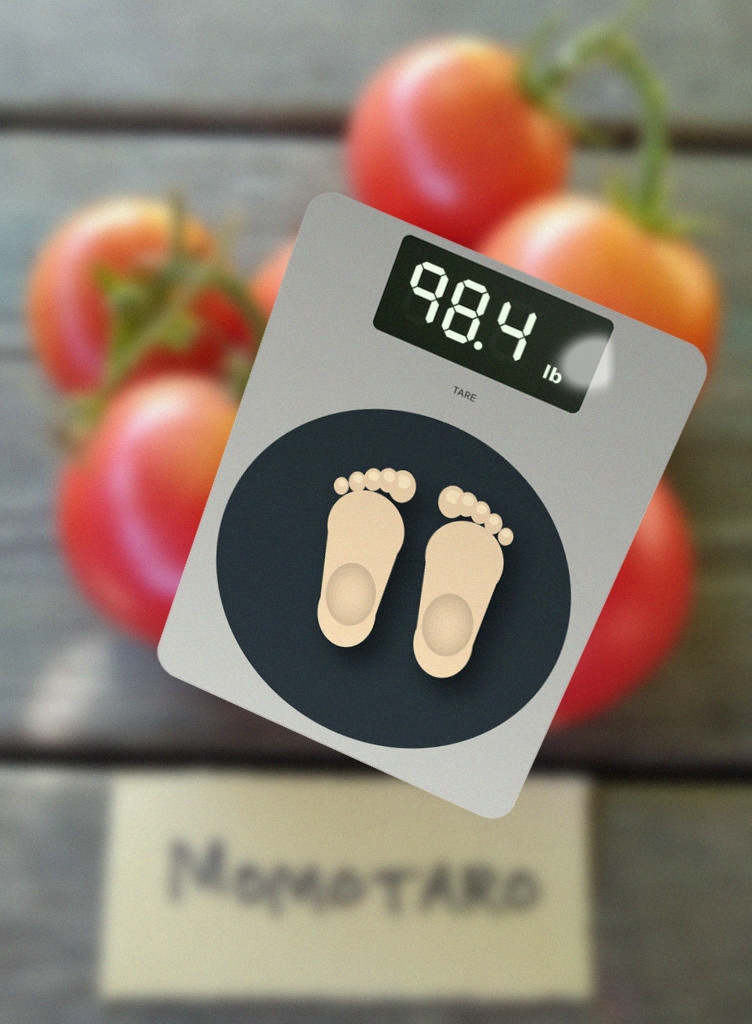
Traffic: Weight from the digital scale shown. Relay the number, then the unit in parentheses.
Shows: 98.4 (lb)
